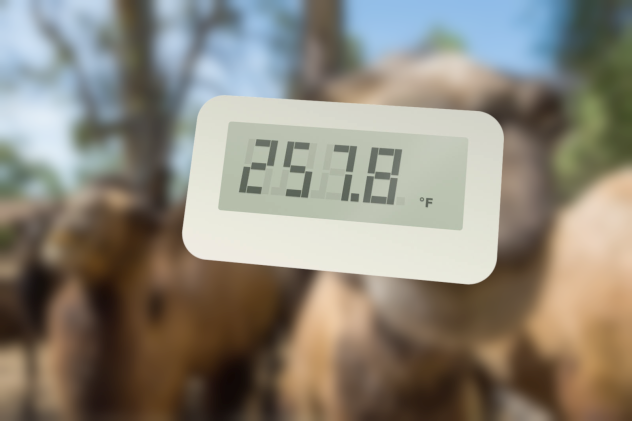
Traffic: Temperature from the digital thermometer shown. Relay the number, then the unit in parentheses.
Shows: 257.8 (°F)
